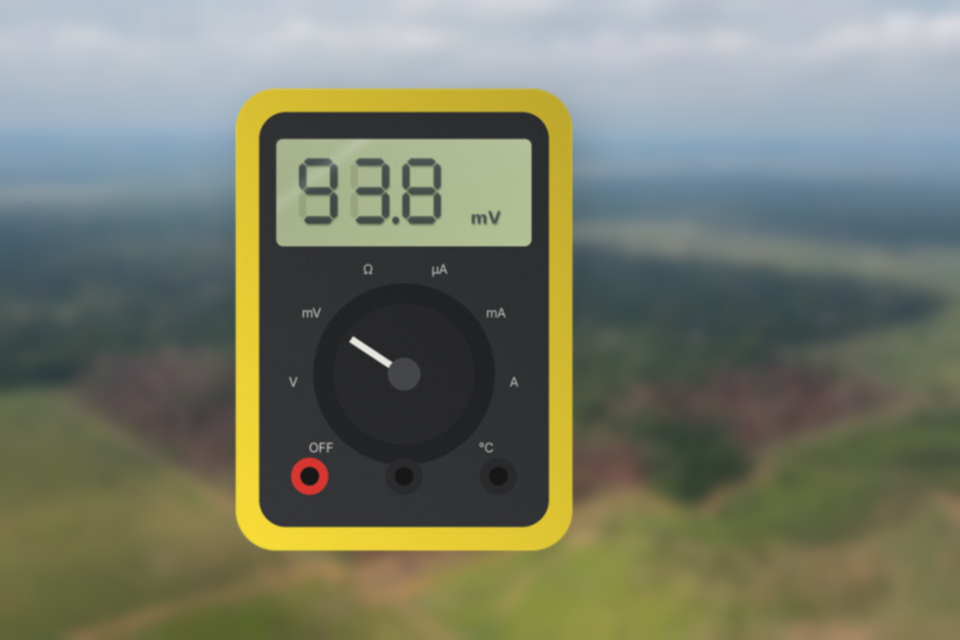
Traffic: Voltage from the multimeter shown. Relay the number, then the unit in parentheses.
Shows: 93.8 (mV)
